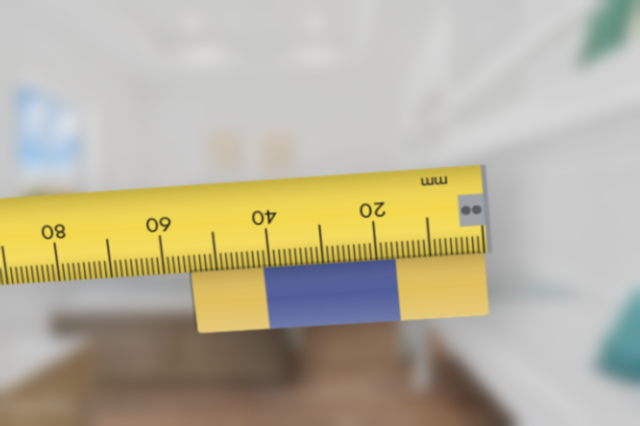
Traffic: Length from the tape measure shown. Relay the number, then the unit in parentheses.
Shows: 55 (mm)
